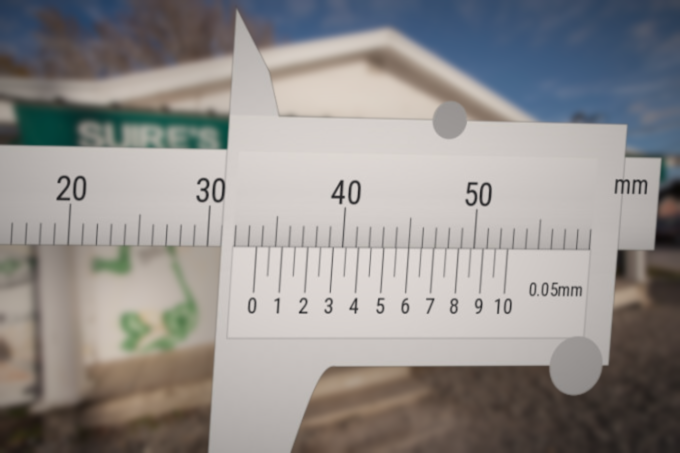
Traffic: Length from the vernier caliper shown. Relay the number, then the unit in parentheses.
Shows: 33.6 (mm)
